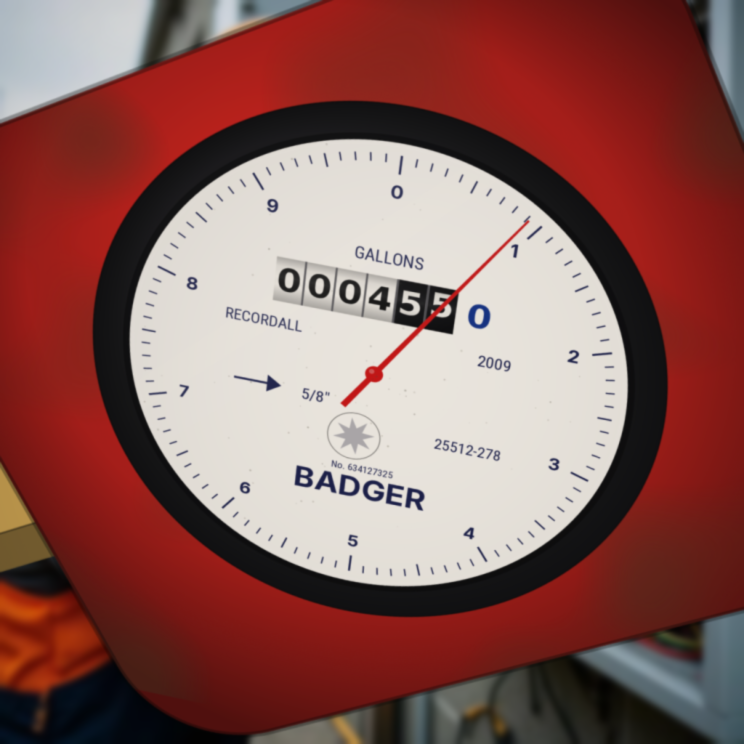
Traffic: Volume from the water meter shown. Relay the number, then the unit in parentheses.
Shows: 4550.9 (gal)
